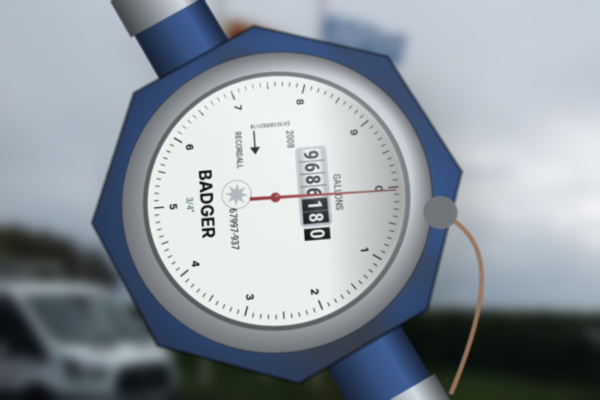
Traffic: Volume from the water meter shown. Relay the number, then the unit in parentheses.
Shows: 9686180.0 (gal)
